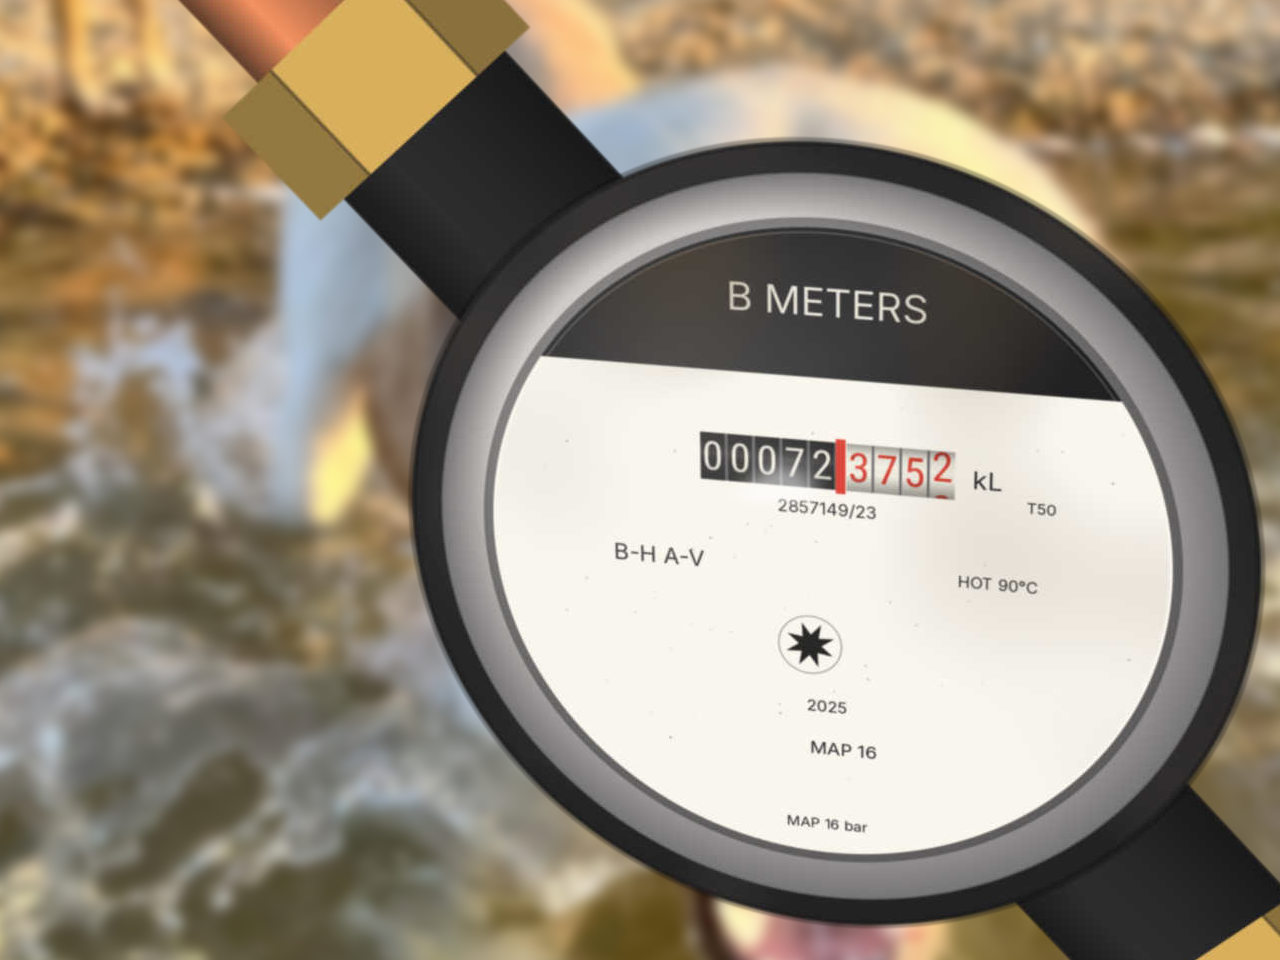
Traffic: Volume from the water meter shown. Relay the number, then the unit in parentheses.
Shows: 72.3752 (kL)
